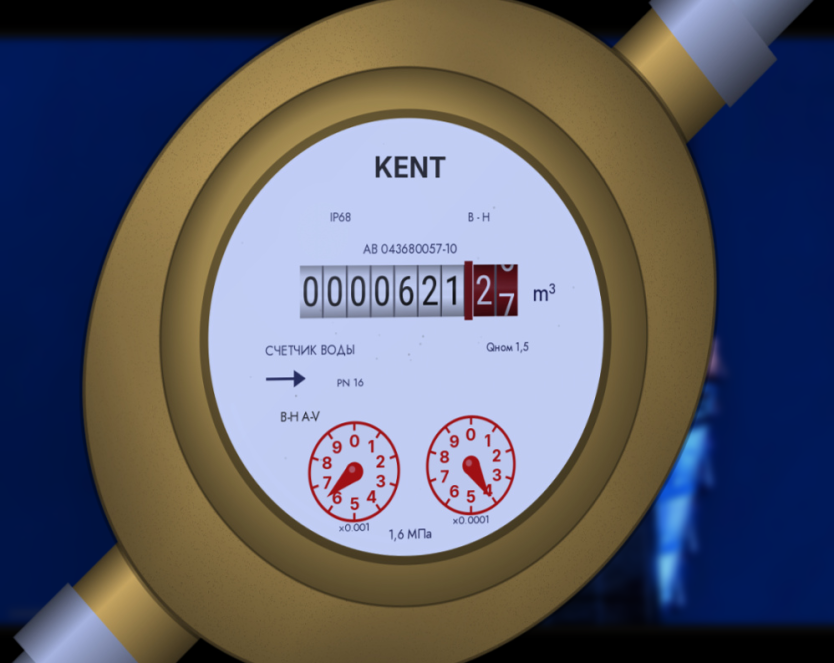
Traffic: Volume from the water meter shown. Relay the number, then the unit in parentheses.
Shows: 621.2664 (m³)
